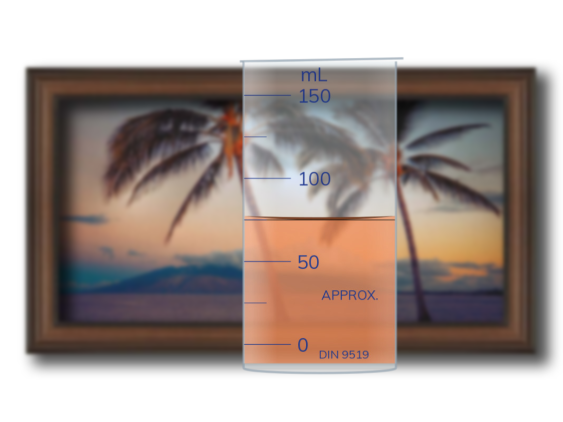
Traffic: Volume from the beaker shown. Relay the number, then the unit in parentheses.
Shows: 75 (mL)
